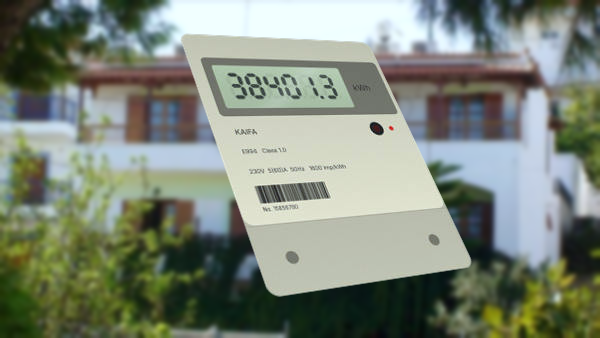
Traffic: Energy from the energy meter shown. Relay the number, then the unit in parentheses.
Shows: 38401.3 (kWh)
